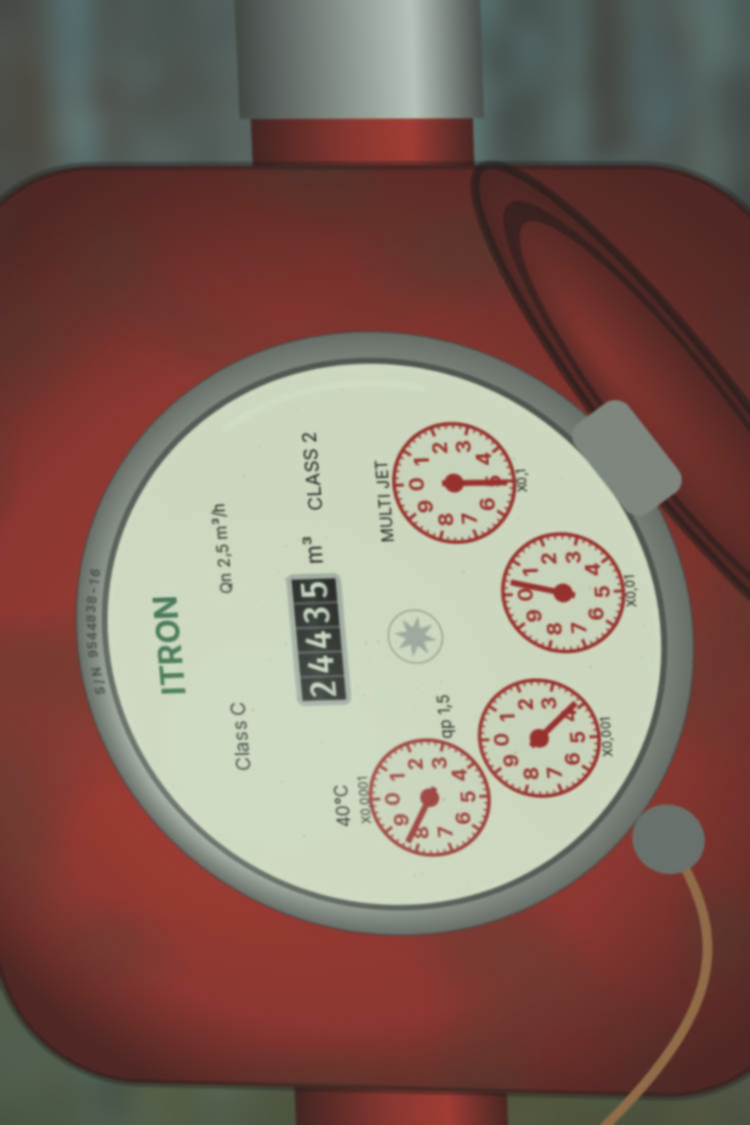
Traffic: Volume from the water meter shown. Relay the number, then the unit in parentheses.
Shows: 24435.5038 (m³)
